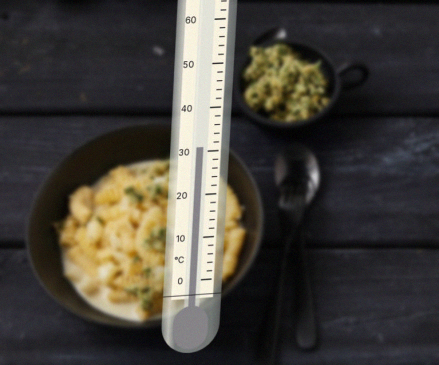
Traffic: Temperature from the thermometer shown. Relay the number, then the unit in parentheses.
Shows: 31 (°C)
